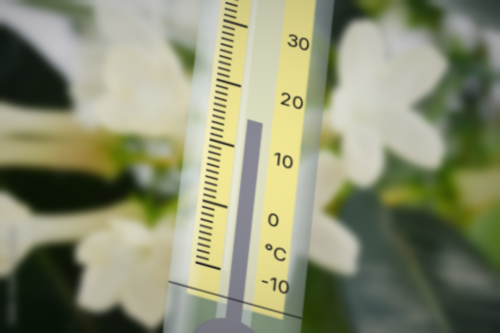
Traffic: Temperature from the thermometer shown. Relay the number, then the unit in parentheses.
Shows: 15 (°C)
